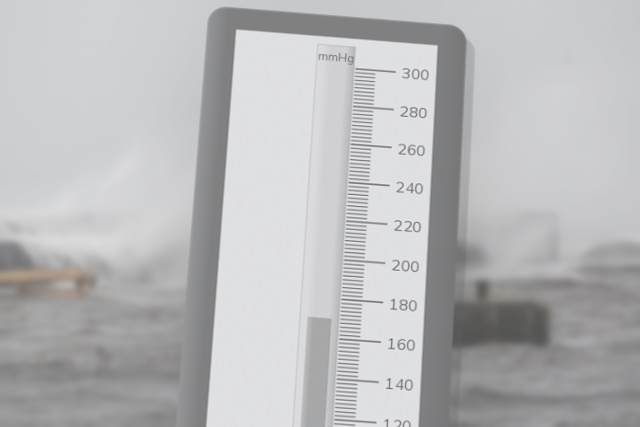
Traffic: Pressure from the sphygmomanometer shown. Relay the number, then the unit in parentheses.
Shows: 170 (mmHg)
